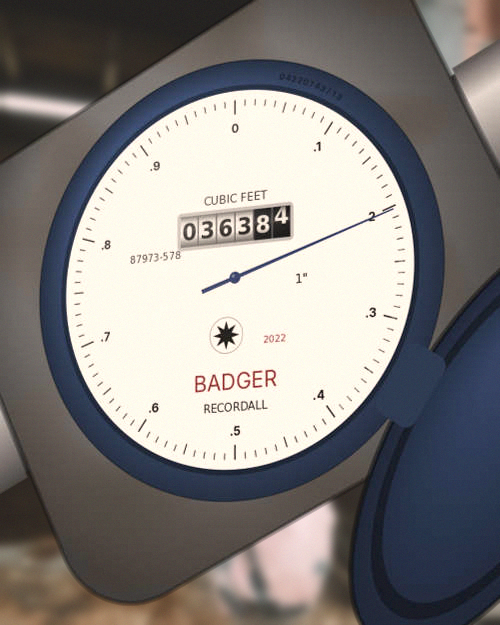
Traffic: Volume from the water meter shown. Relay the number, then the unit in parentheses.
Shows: 36384.20 (ft³)
